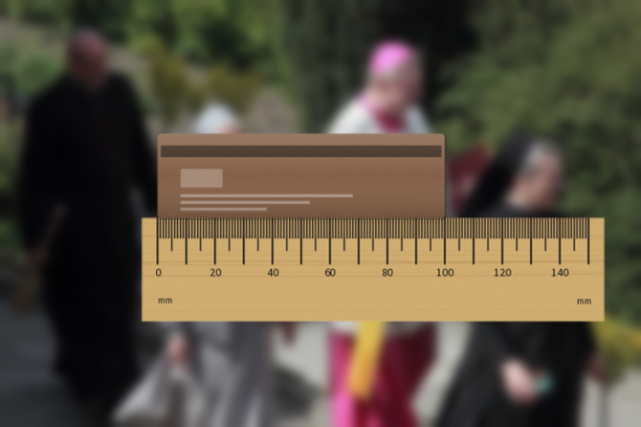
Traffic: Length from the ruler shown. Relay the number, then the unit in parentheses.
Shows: 100 (mm)
